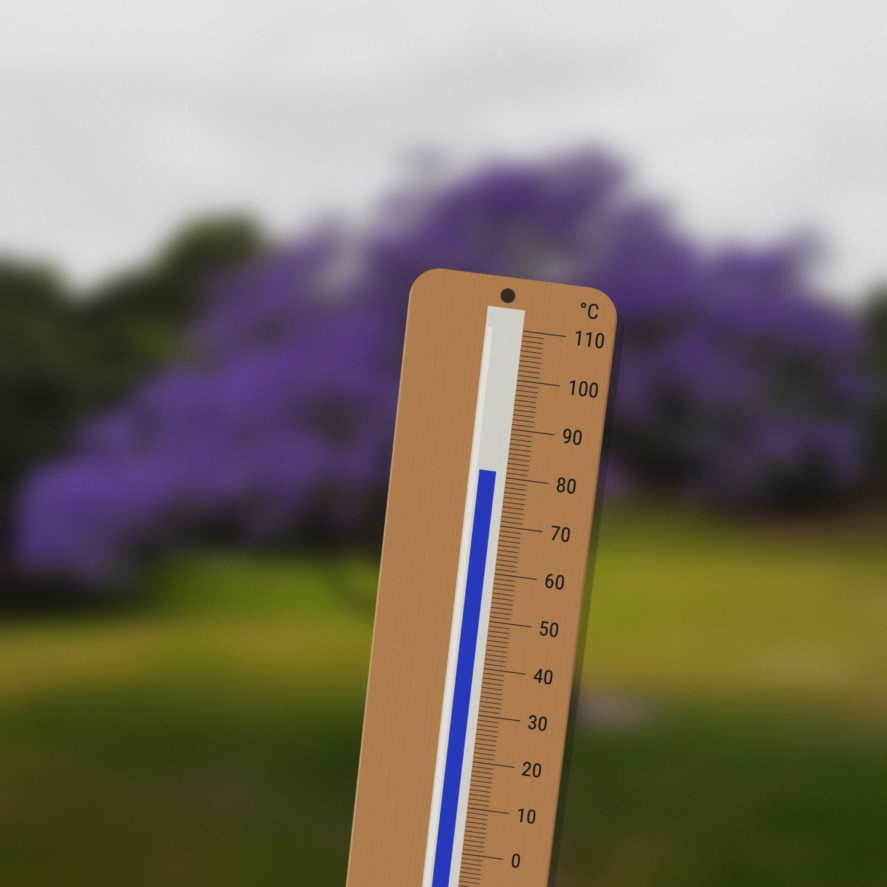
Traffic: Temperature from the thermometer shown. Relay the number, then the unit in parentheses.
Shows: 81 (°C)
